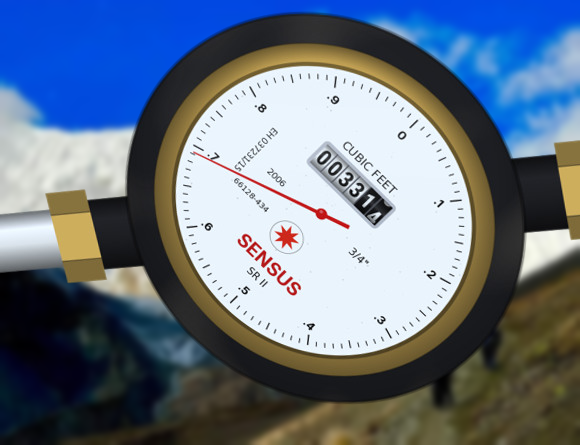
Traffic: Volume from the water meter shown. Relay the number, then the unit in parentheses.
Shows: 3313.69 (ft³)
